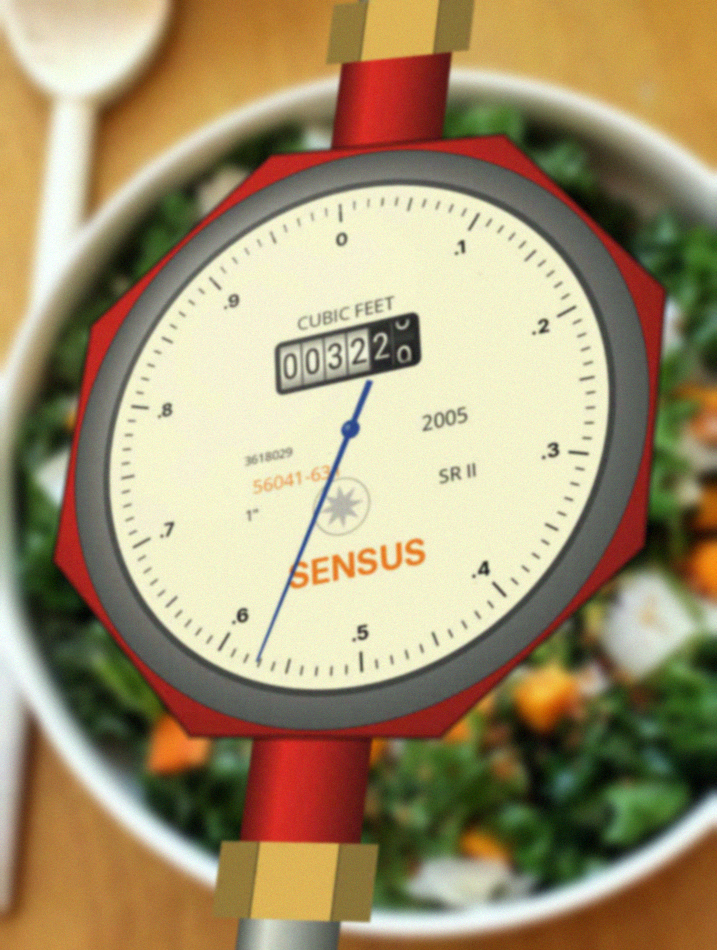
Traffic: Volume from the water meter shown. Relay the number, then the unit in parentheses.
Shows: 3228.57 (ft³)
